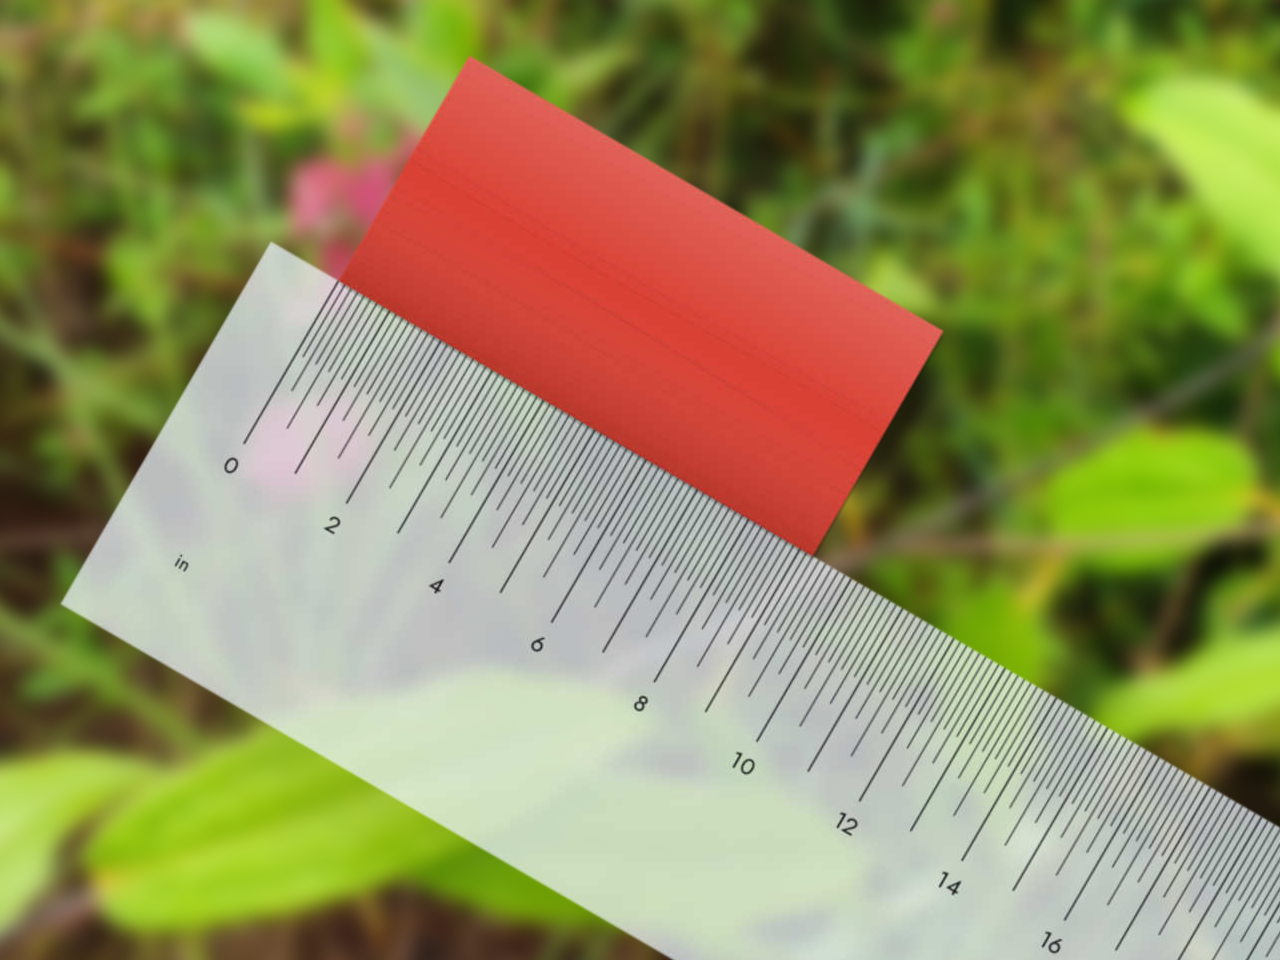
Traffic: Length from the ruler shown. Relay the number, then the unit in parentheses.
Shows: 9.25 (in)
